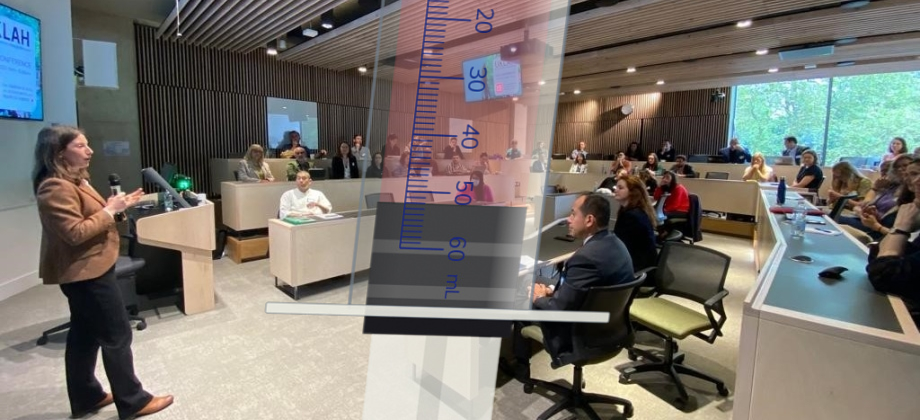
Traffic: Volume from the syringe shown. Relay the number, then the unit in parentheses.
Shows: 52 (mL)
